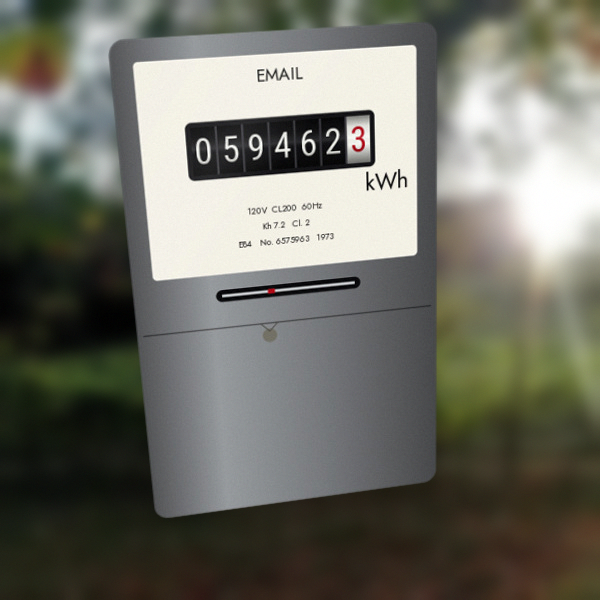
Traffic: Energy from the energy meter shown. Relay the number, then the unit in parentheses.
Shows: 59462.3 (kWh)
